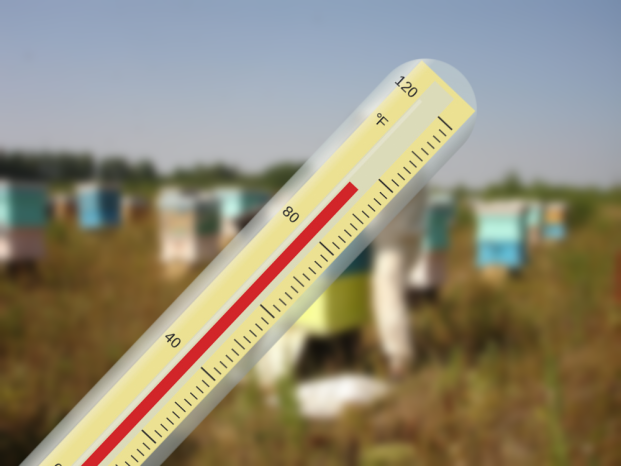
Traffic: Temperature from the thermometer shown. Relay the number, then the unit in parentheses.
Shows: 95 (°F)
